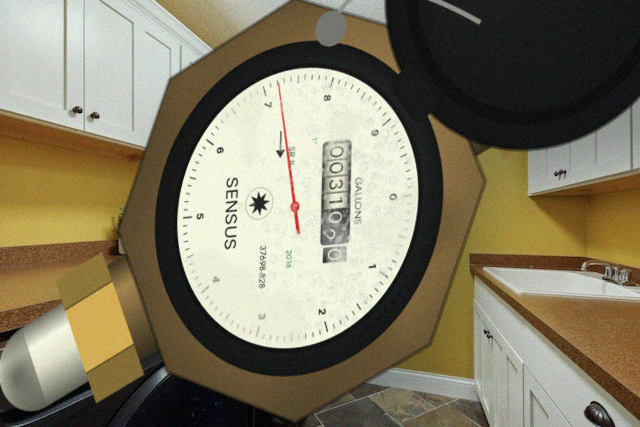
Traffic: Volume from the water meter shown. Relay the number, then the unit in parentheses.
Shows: 31017.2 (gal)
